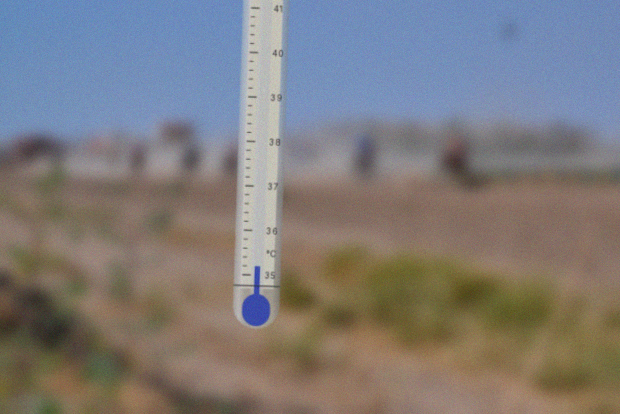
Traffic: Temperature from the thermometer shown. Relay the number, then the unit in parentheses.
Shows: 35.2 (°C)
